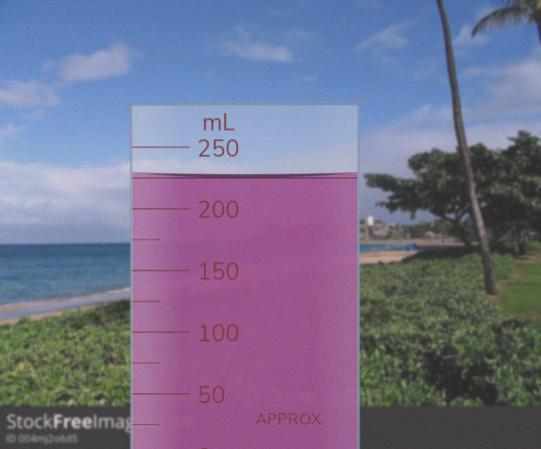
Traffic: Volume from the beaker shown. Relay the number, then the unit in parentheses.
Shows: 225 (mL)
